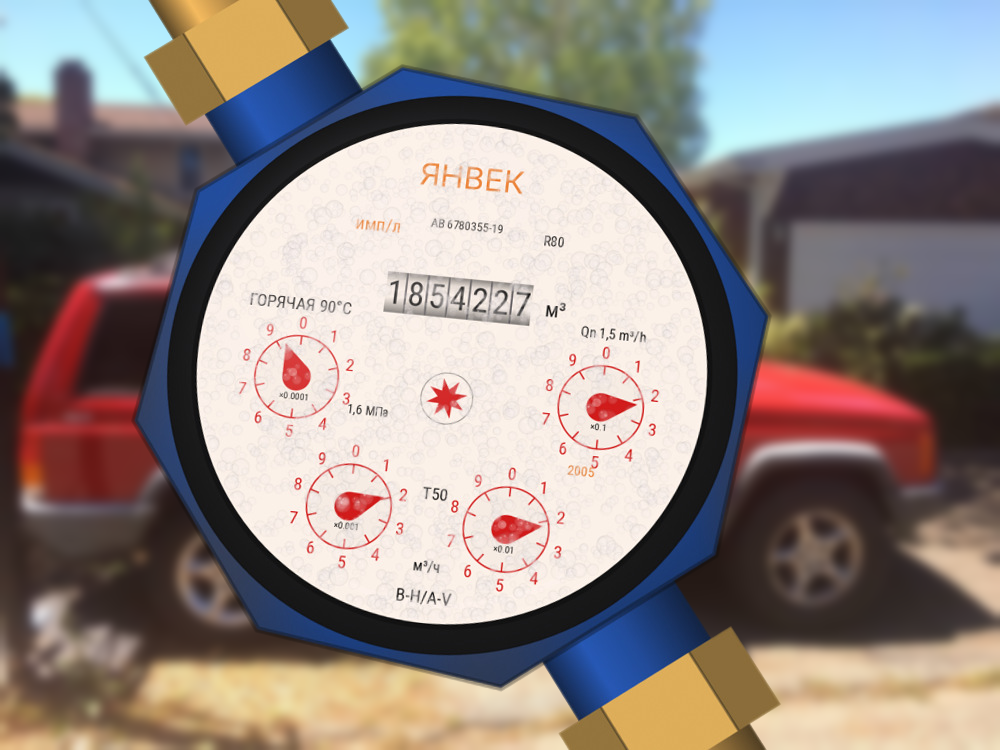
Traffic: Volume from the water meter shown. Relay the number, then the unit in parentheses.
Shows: 1854227.2219 (m³)
